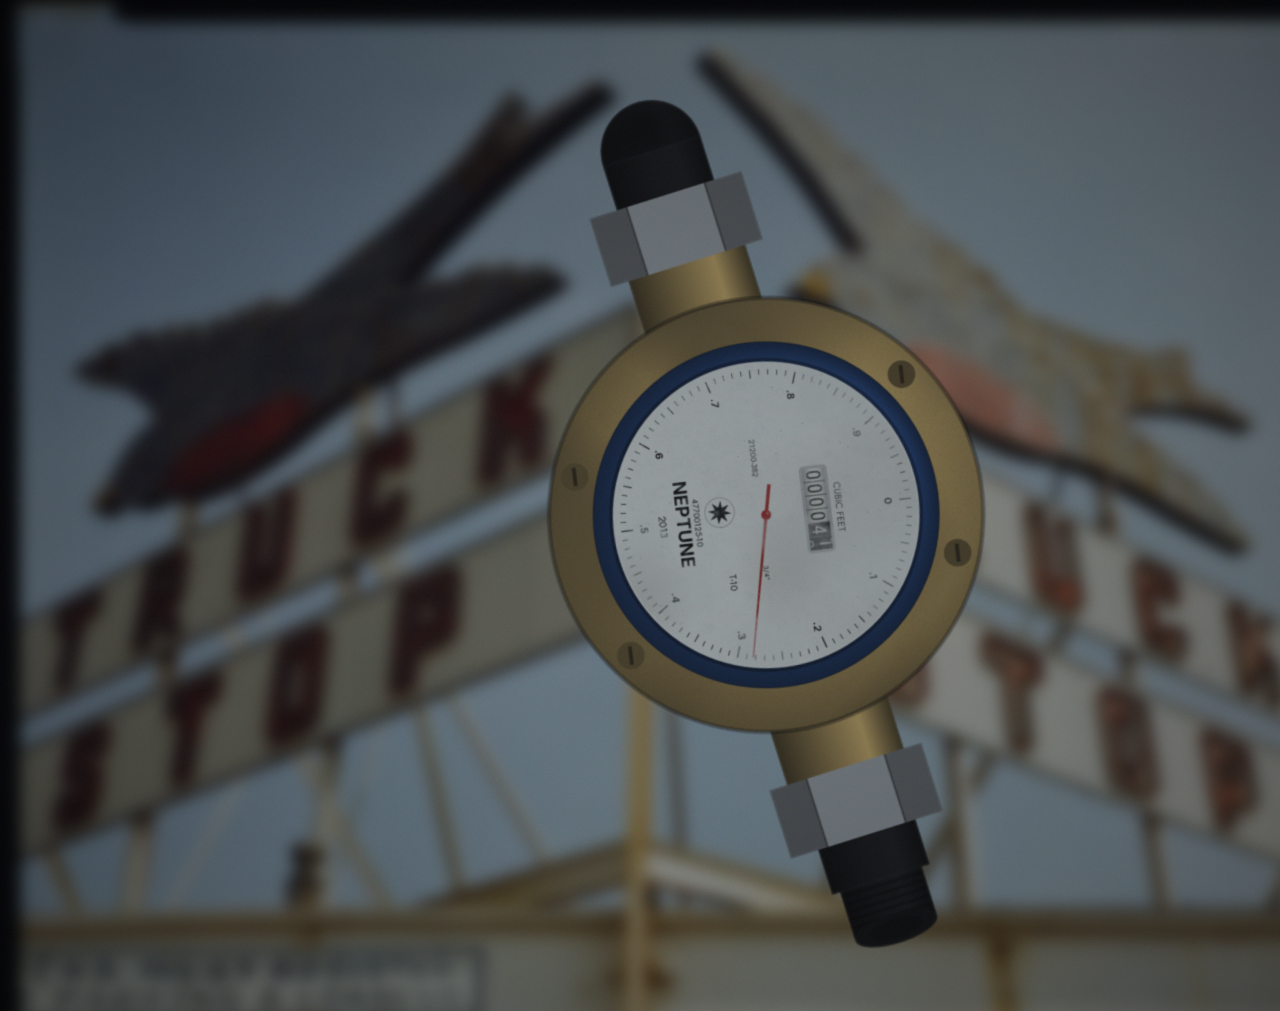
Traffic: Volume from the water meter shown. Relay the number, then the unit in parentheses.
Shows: 41.28 (ft³)
